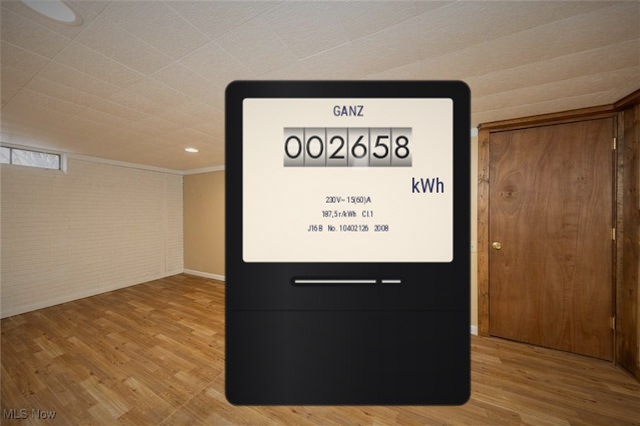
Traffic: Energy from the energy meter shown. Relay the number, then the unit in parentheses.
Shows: 2658 (kWh)
